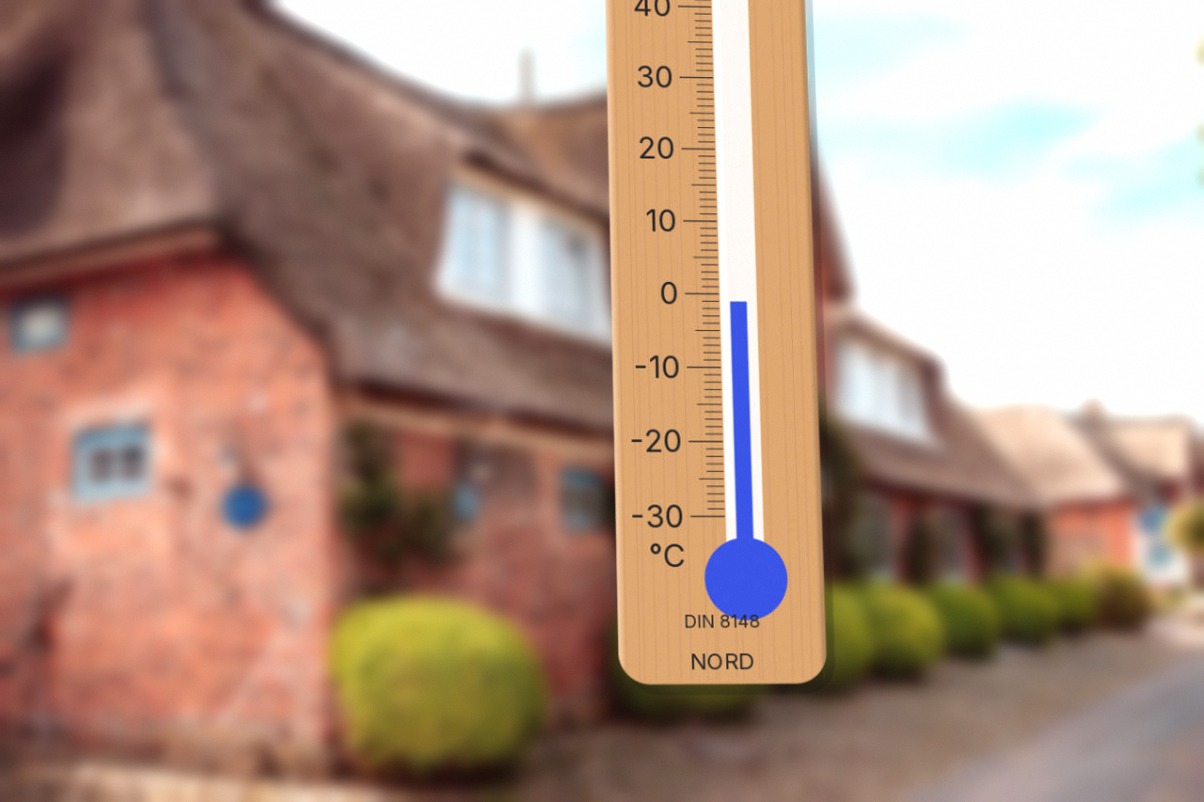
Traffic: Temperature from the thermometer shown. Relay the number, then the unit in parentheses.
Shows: -1 (°C)
